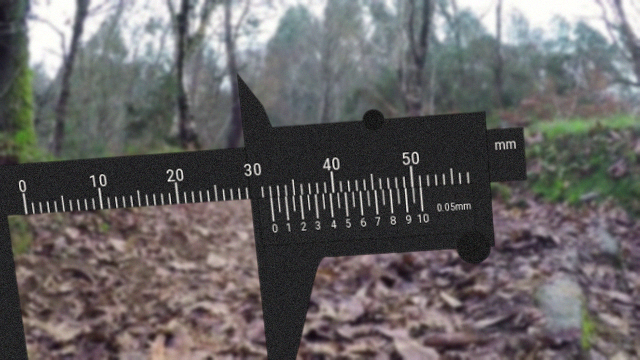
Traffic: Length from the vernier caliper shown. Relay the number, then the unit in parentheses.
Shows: 32.0 (mm)
